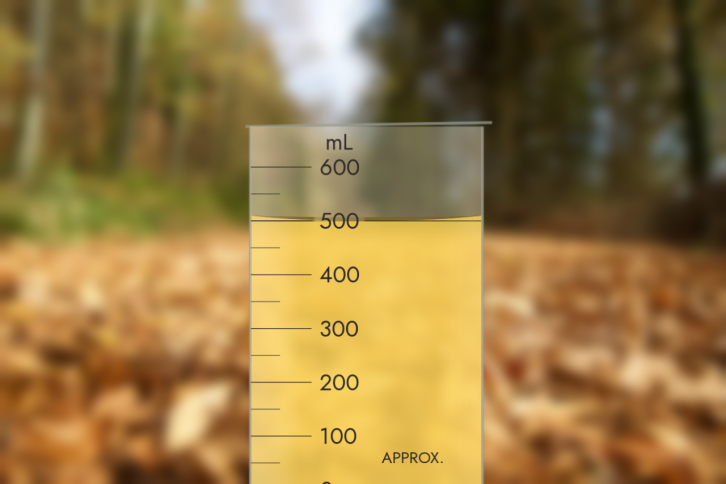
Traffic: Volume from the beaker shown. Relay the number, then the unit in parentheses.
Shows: 500 (mL)
